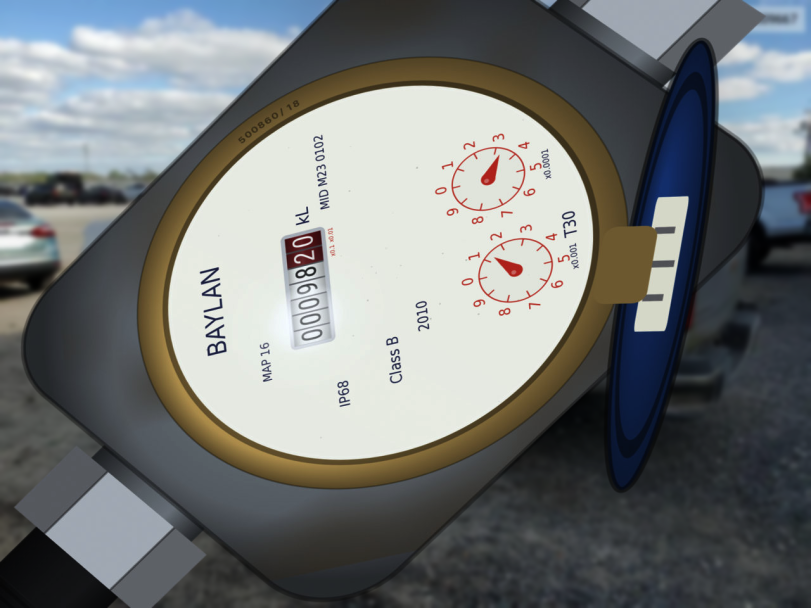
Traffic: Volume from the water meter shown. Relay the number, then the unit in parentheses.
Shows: 98.2013 (kL)
